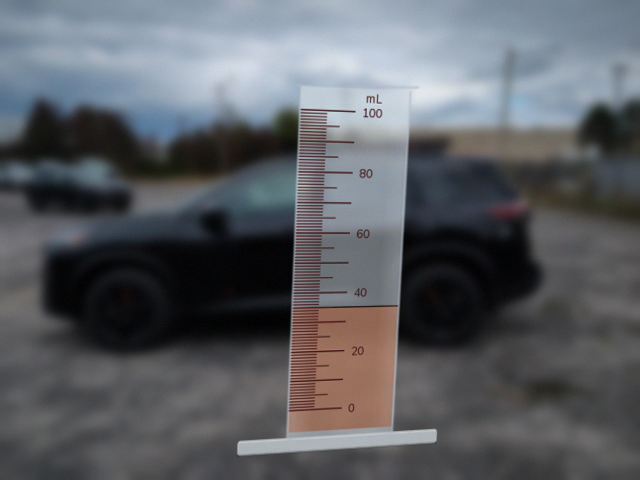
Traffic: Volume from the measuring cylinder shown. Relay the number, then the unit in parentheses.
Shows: 35 (mL)
